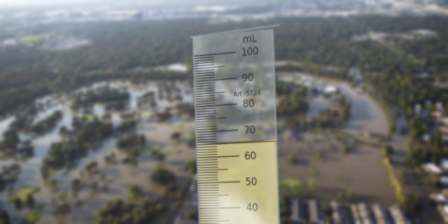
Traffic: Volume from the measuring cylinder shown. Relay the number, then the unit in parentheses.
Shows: 65 (mL)
